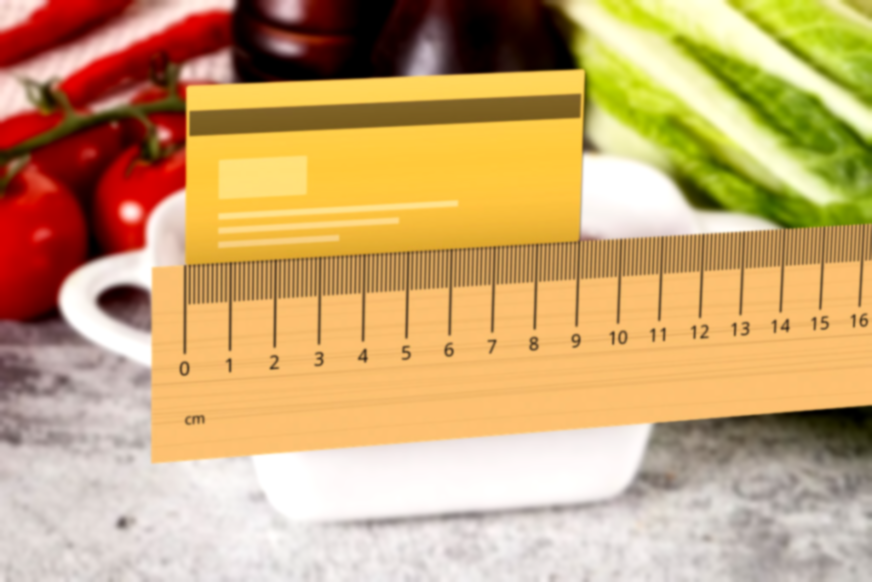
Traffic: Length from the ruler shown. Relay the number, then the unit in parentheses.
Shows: 9 (cm)
